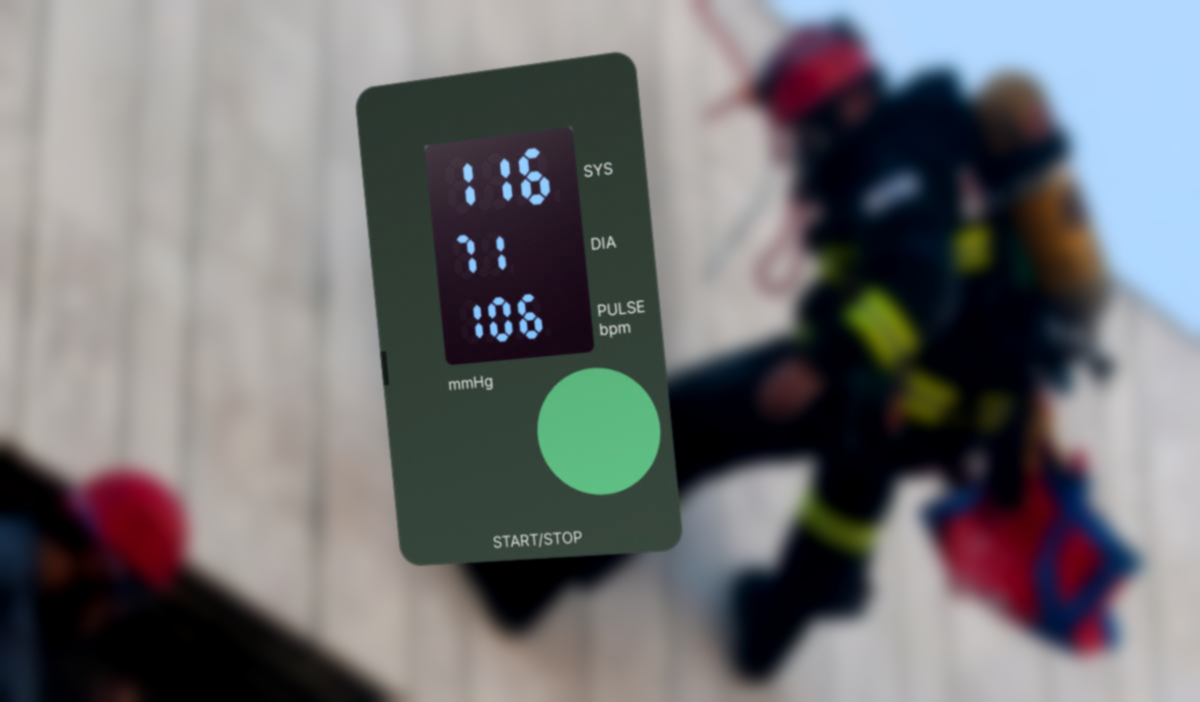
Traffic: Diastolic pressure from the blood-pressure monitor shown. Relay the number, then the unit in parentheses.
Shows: 71 (mmHg)
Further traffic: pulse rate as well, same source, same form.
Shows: 106 (bpm)
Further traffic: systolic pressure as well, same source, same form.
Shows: 116 (mmHg)
